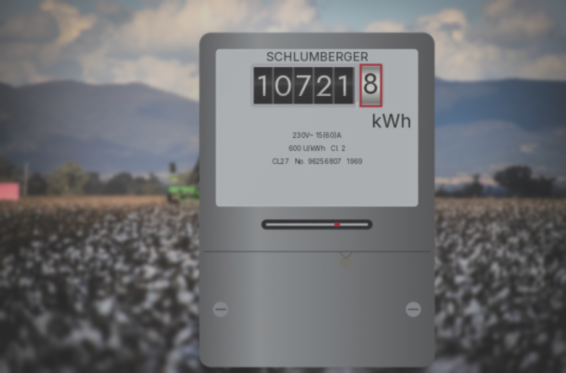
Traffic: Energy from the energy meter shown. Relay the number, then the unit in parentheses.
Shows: 10721.8 (kWh)
